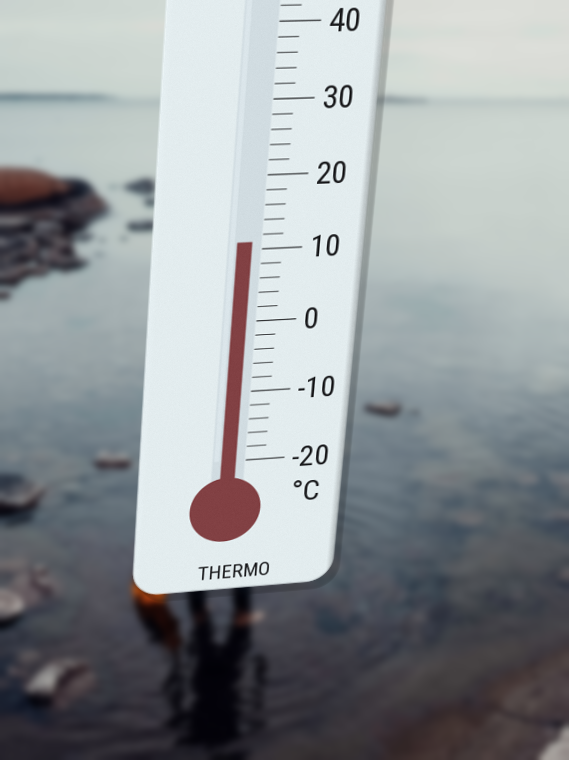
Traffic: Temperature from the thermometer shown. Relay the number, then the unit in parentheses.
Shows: 11 (°C)
